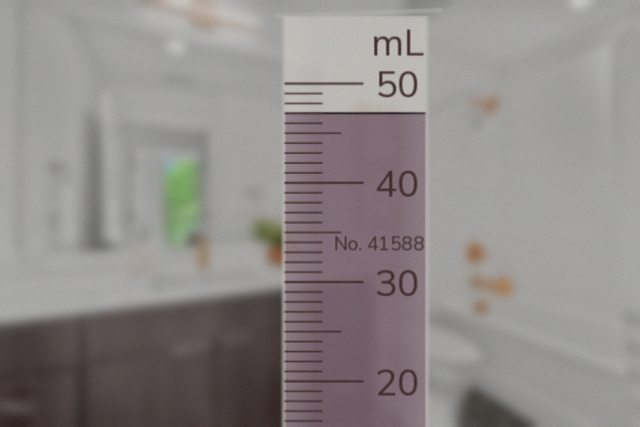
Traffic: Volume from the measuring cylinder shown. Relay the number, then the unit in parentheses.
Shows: 47 (mL)
